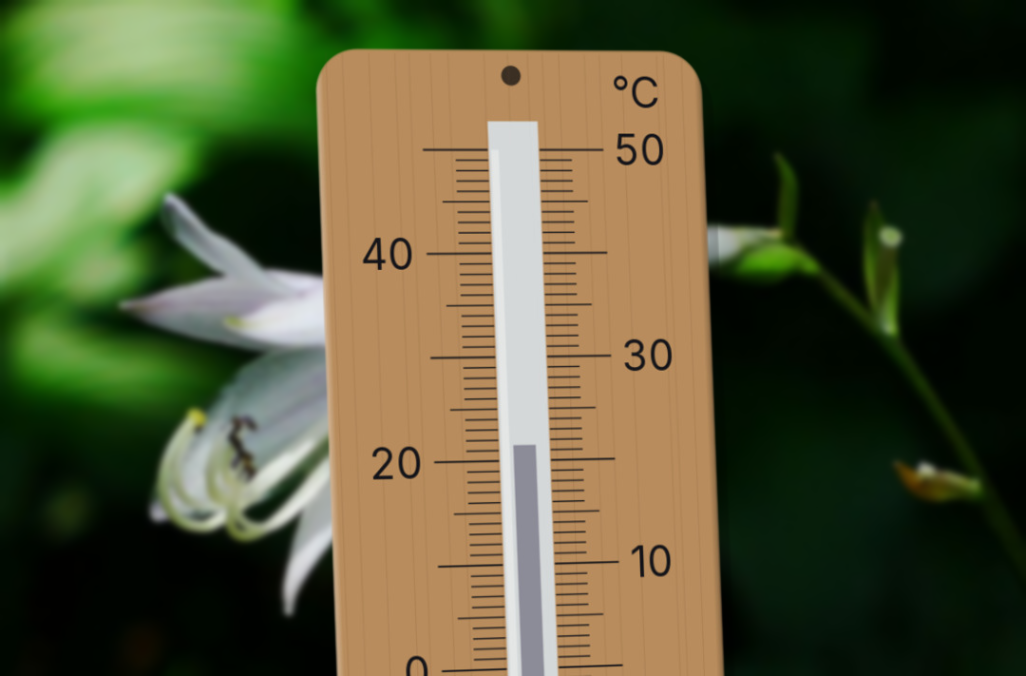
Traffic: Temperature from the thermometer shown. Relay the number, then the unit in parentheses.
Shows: 21.5 (°C)
